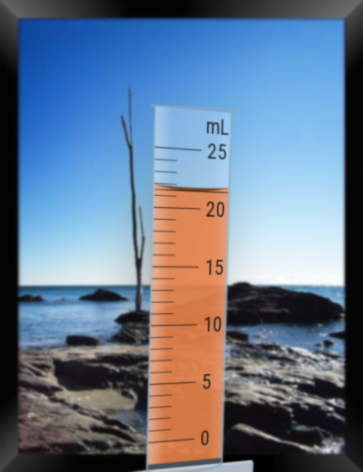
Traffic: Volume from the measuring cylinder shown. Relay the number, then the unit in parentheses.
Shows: 21.5 (mL)
